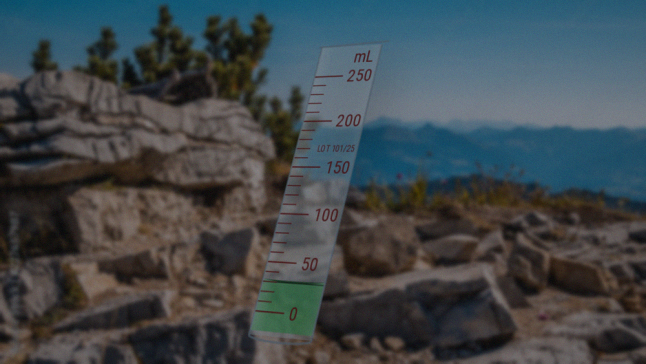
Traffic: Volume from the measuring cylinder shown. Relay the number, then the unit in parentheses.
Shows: 30 (mL)
